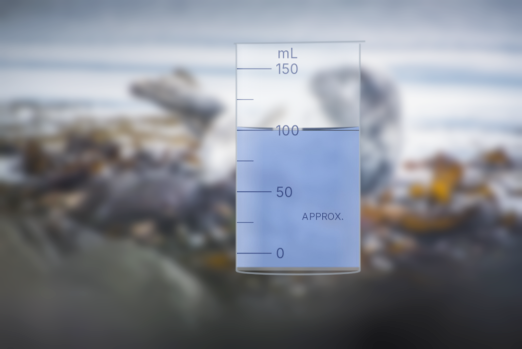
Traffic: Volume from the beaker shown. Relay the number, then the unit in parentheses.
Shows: 100 (mL)
